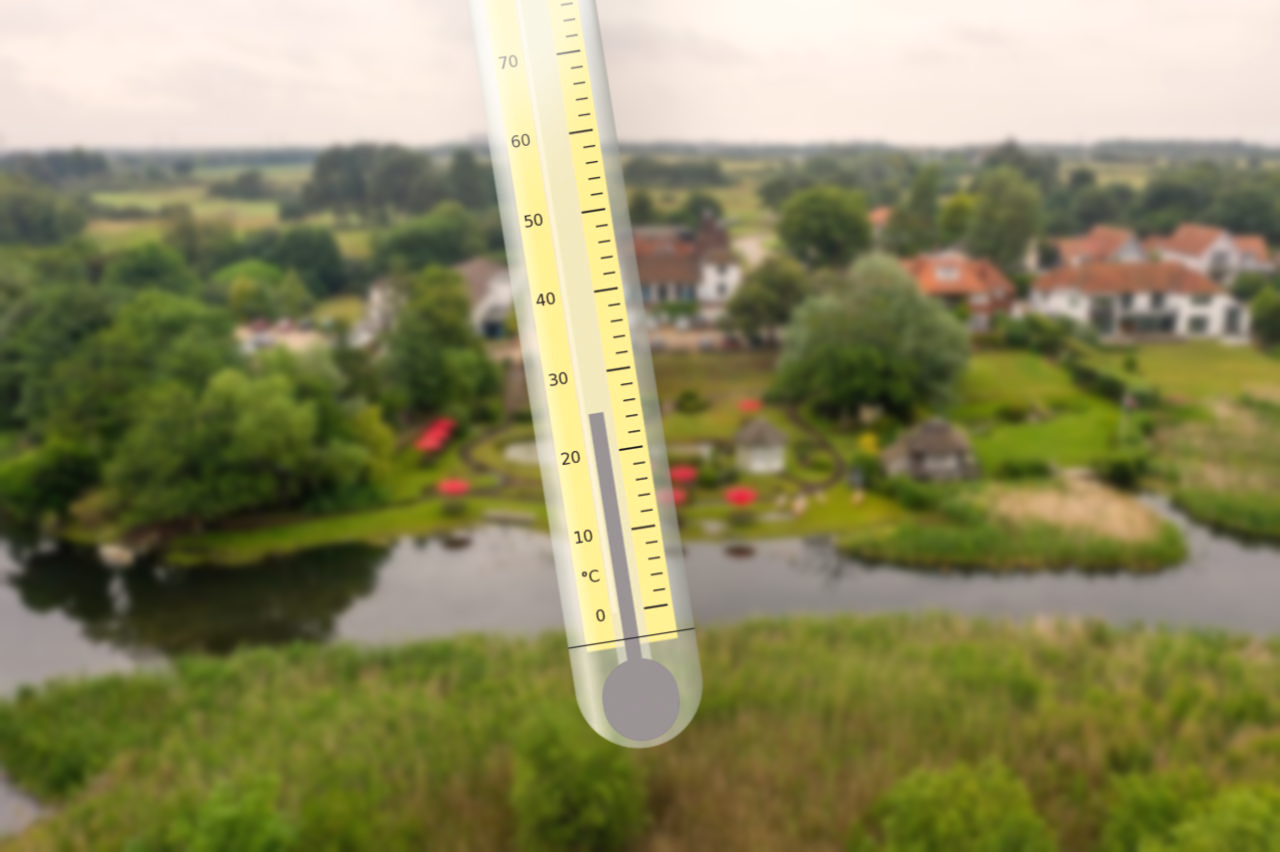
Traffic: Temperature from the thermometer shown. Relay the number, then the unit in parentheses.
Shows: 25 (°C)
